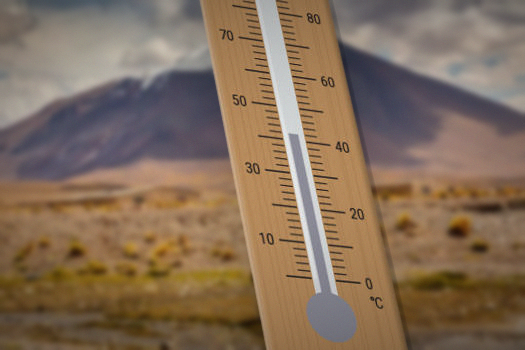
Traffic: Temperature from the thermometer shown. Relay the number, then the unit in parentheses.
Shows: 42 (°C)
